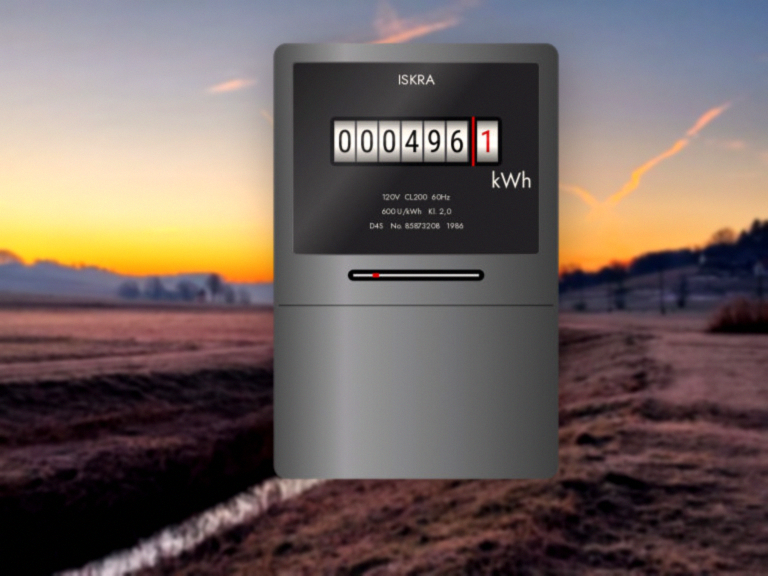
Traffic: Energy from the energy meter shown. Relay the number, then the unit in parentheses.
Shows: 496.1 (kWh)
